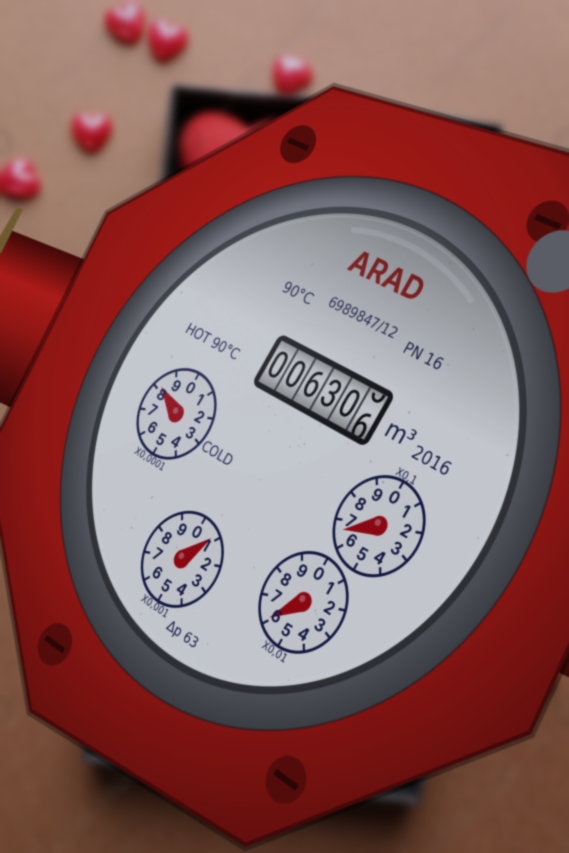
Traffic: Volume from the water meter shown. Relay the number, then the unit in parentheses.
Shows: 6305.6608 (m³)
